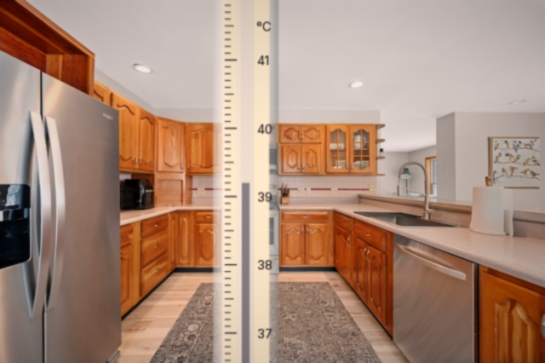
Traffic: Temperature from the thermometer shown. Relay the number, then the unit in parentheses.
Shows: 39.2 (°C)
